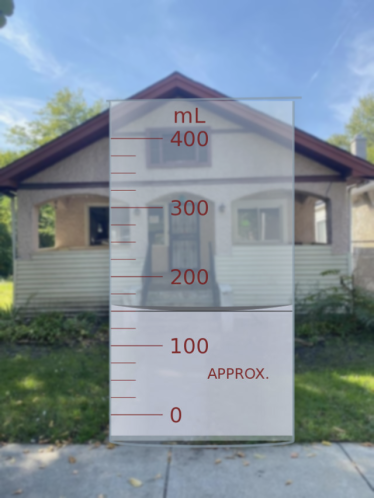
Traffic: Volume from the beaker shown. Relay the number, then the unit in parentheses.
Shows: 150 (mL)
